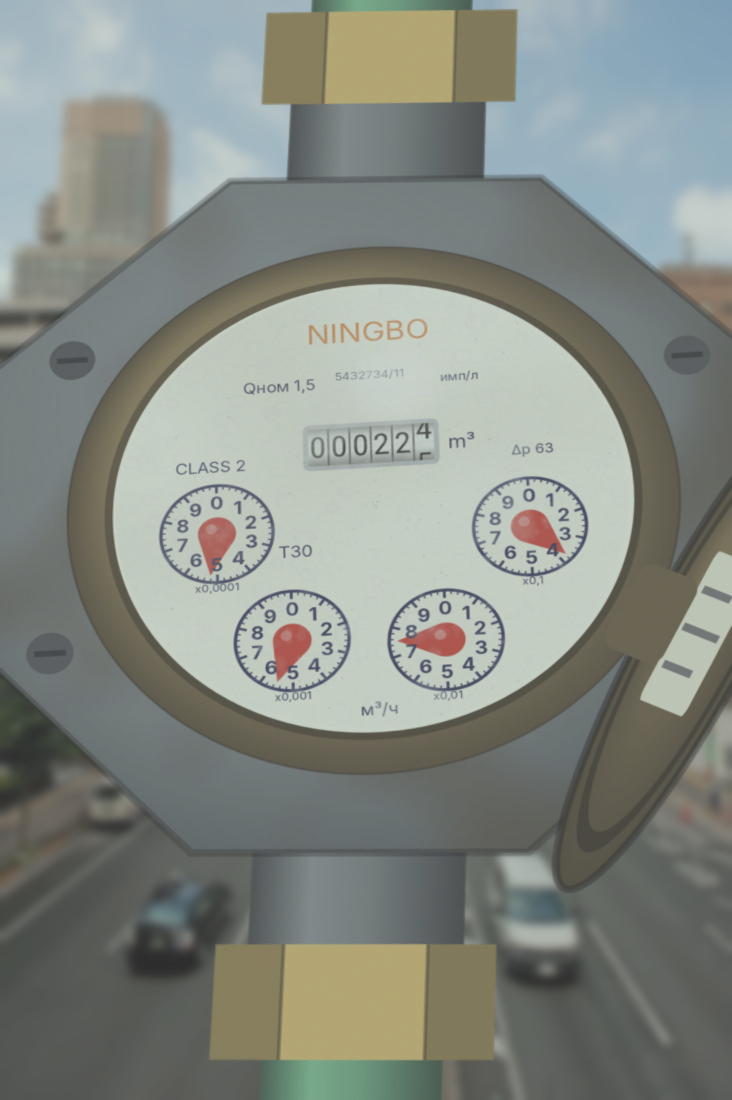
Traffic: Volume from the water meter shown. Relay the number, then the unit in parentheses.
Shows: 224.3755 (m³)
